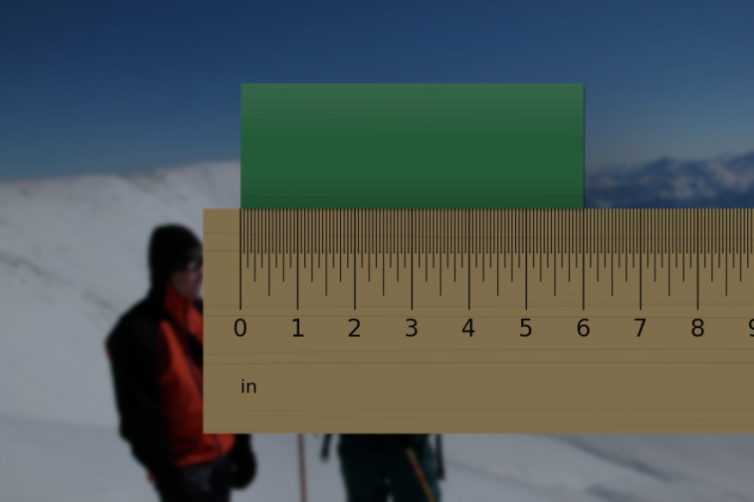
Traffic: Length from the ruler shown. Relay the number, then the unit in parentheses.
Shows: 6 (in)
